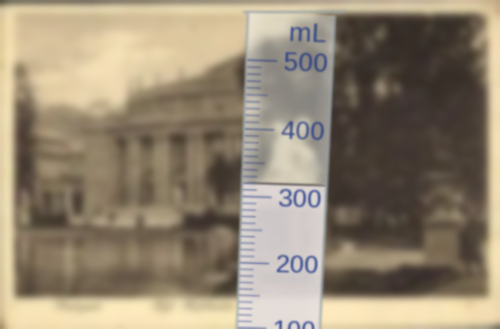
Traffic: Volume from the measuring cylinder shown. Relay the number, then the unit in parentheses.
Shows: 320 (mL)
